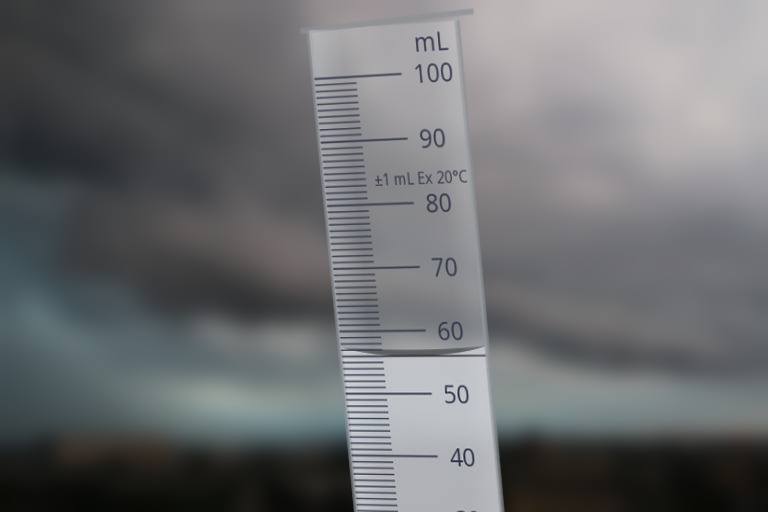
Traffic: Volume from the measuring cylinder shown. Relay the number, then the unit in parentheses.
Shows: 56 (mL)
